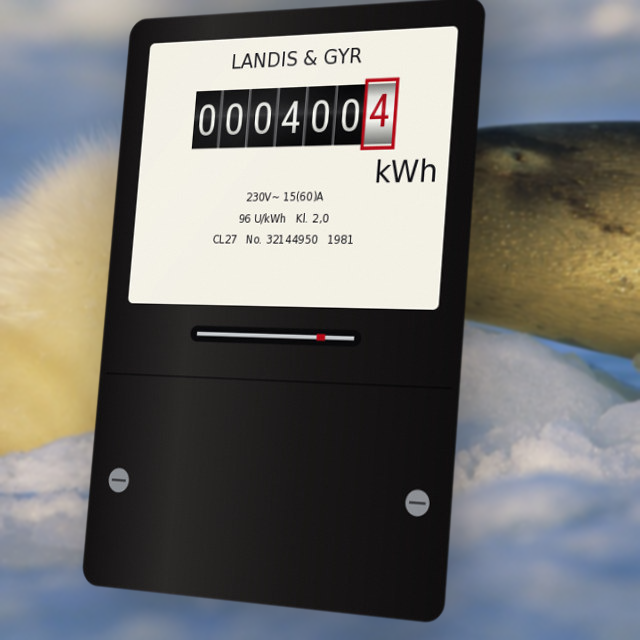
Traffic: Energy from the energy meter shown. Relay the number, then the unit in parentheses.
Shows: 400.4 (kWh)
